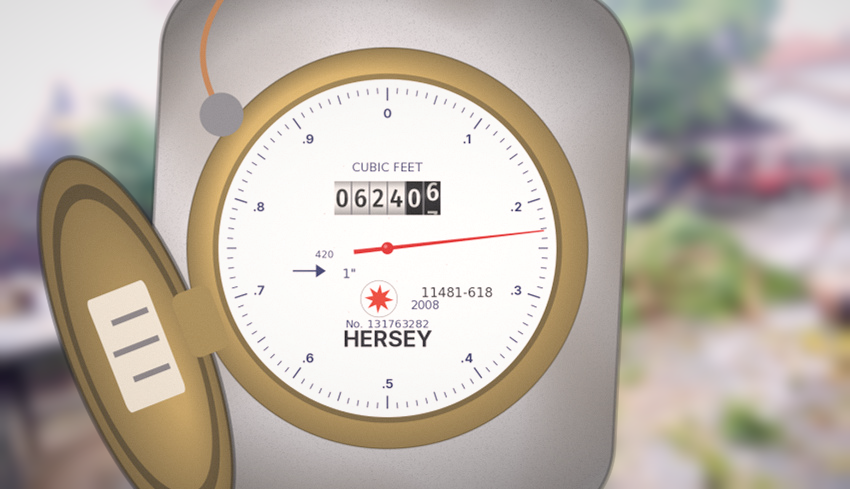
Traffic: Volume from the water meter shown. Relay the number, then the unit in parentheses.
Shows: 62406.23 (ft³)
